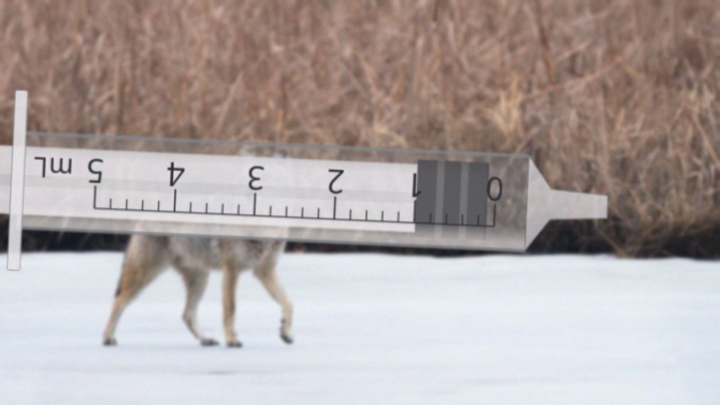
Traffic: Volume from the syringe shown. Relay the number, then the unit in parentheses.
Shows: 0.1 (mL)
